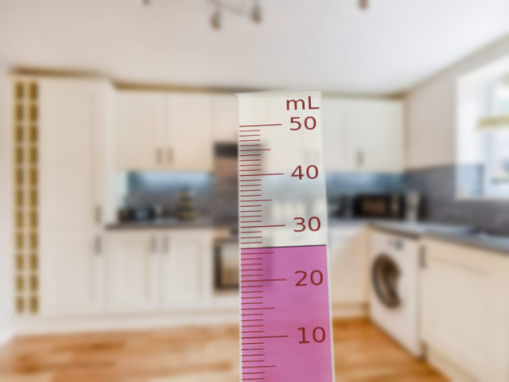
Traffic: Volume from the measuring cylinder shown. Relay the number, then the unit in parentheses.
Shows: 26 (mL)
